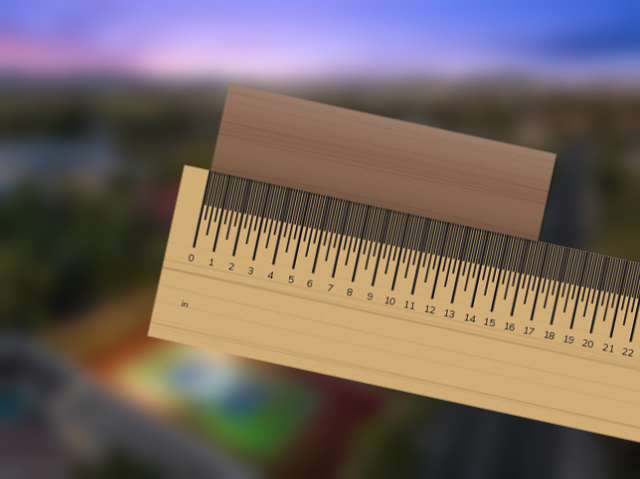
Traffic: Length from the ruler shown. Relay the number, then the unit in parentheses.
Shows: 16.5 (in)
